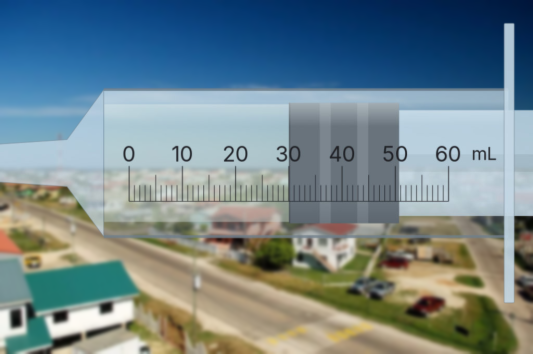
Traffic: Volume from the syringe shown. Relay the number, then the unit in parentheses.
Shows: 30 (mL)
